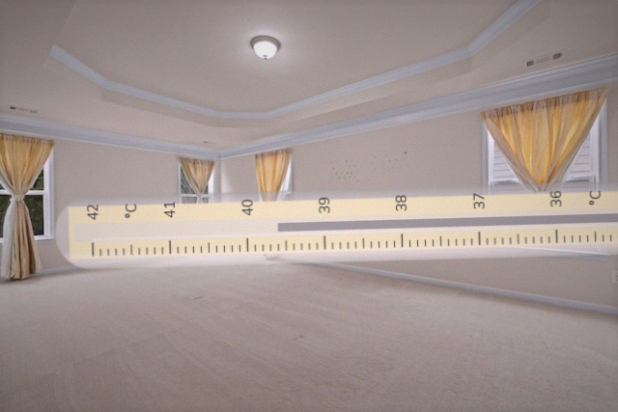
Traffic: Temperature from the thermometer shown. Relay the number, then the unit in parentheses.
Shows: 39.6 (°C)
